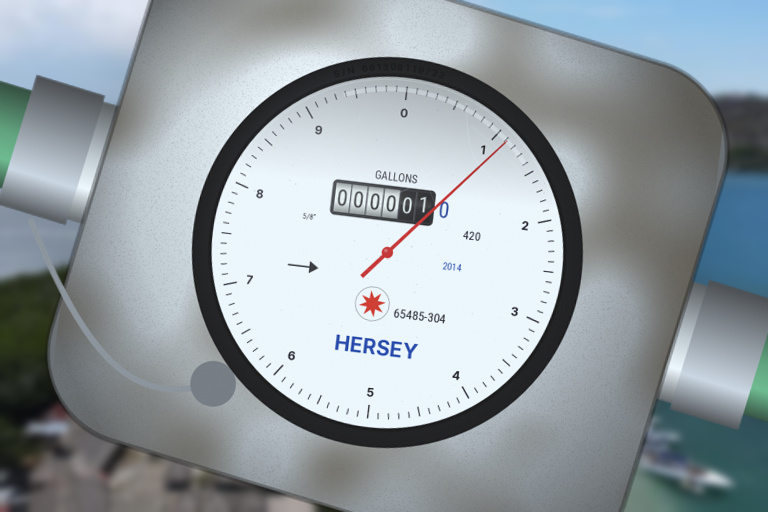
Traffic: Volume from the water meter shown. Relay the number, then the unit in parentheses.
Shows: 11.1 (gal)
